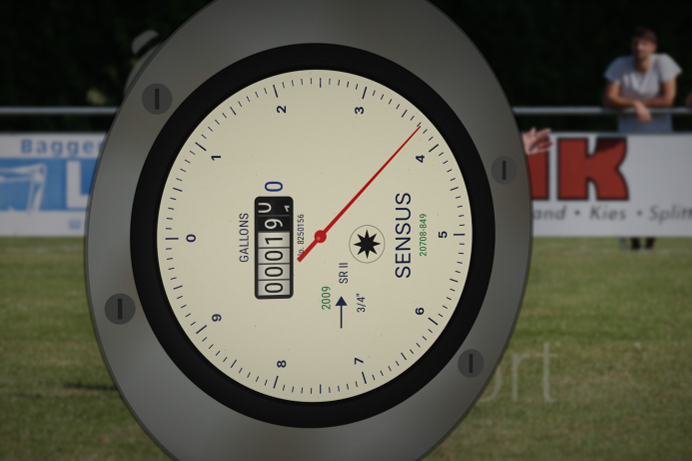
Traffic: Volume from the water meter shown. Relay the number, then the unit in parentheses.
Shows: 1903.7 (gal)
